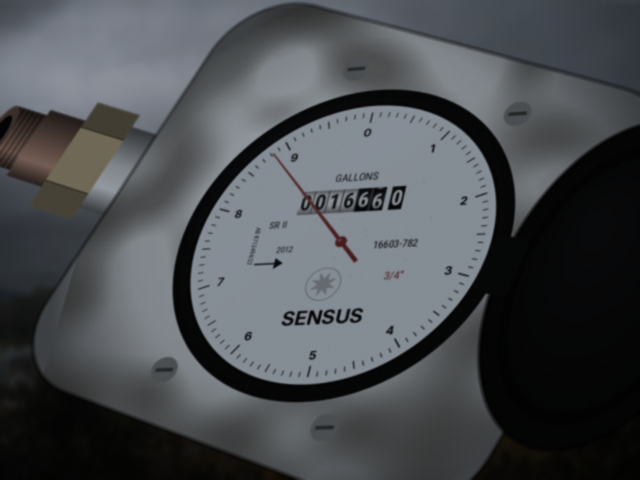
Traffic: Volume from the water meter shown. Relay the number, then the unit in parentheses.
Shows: 16658.8 (gal)
